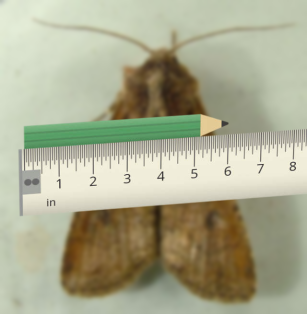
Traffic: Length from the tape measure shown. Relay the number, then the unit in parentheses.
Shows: 6 (in)
